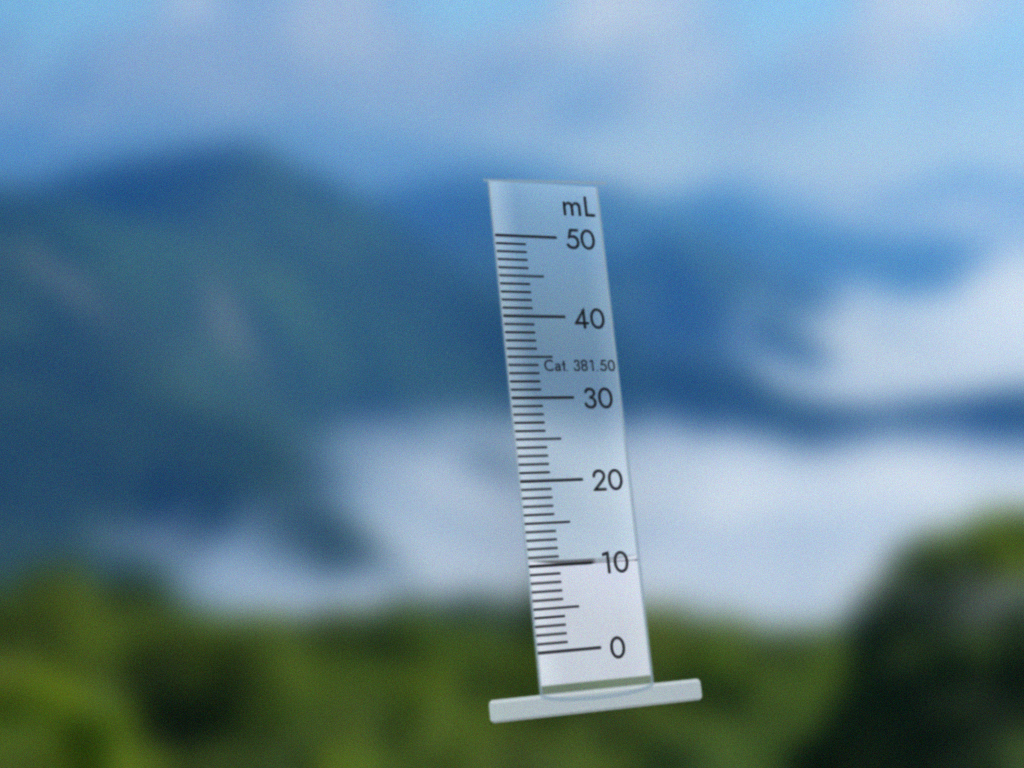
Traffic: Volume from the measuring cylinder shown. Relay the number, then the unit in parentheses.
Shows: 10 (mL)
